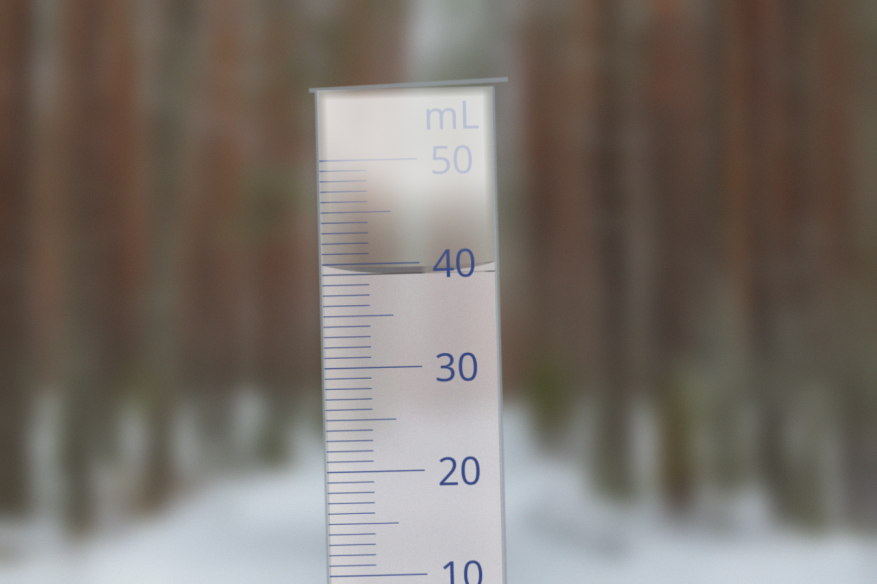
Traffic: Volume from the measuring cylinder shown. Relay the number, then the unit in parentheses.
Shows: 39 (mL)
